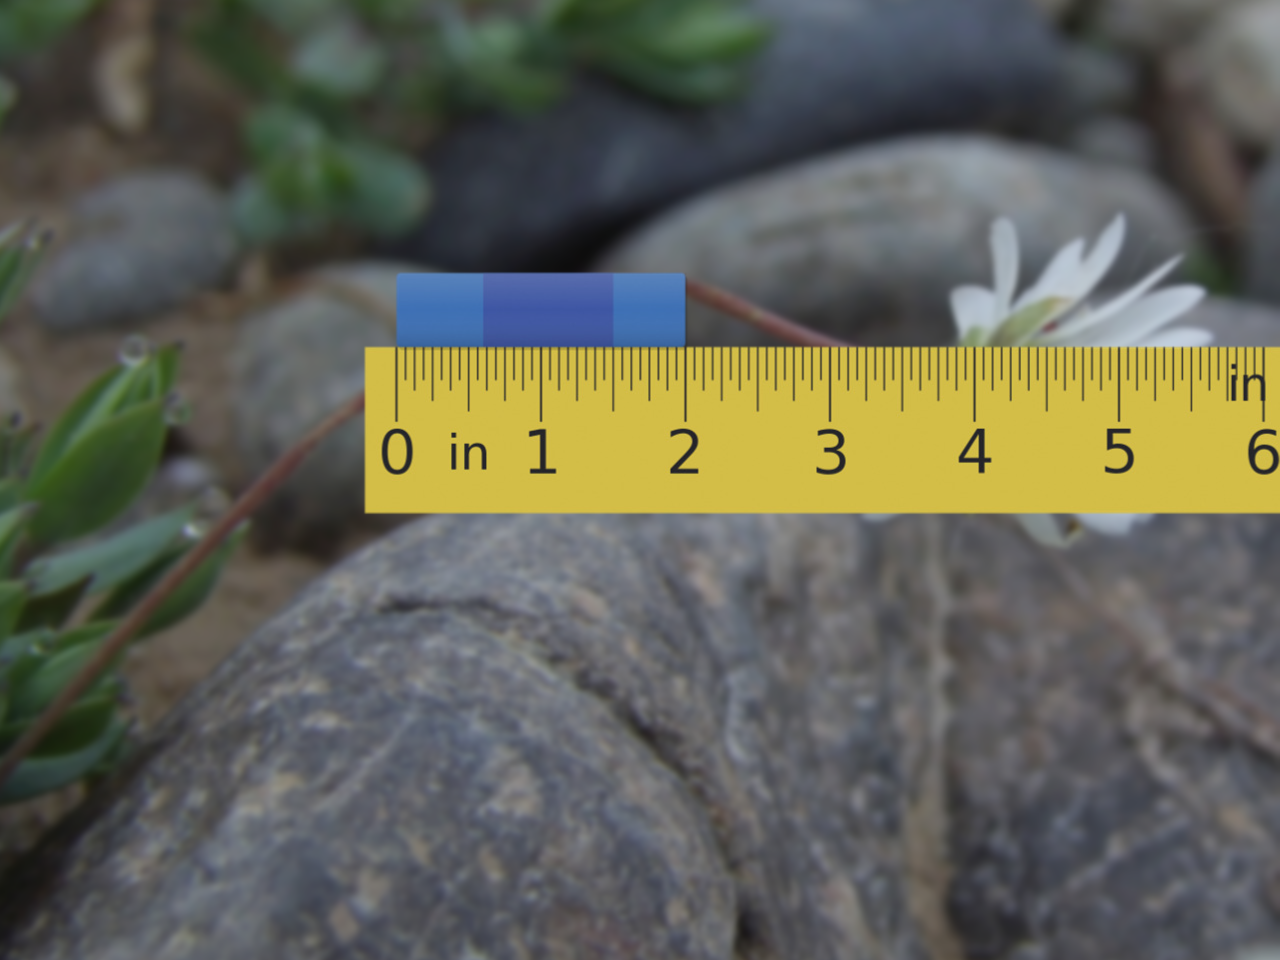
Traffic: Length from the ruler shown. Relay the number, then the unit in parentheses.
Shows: 2 (in)
